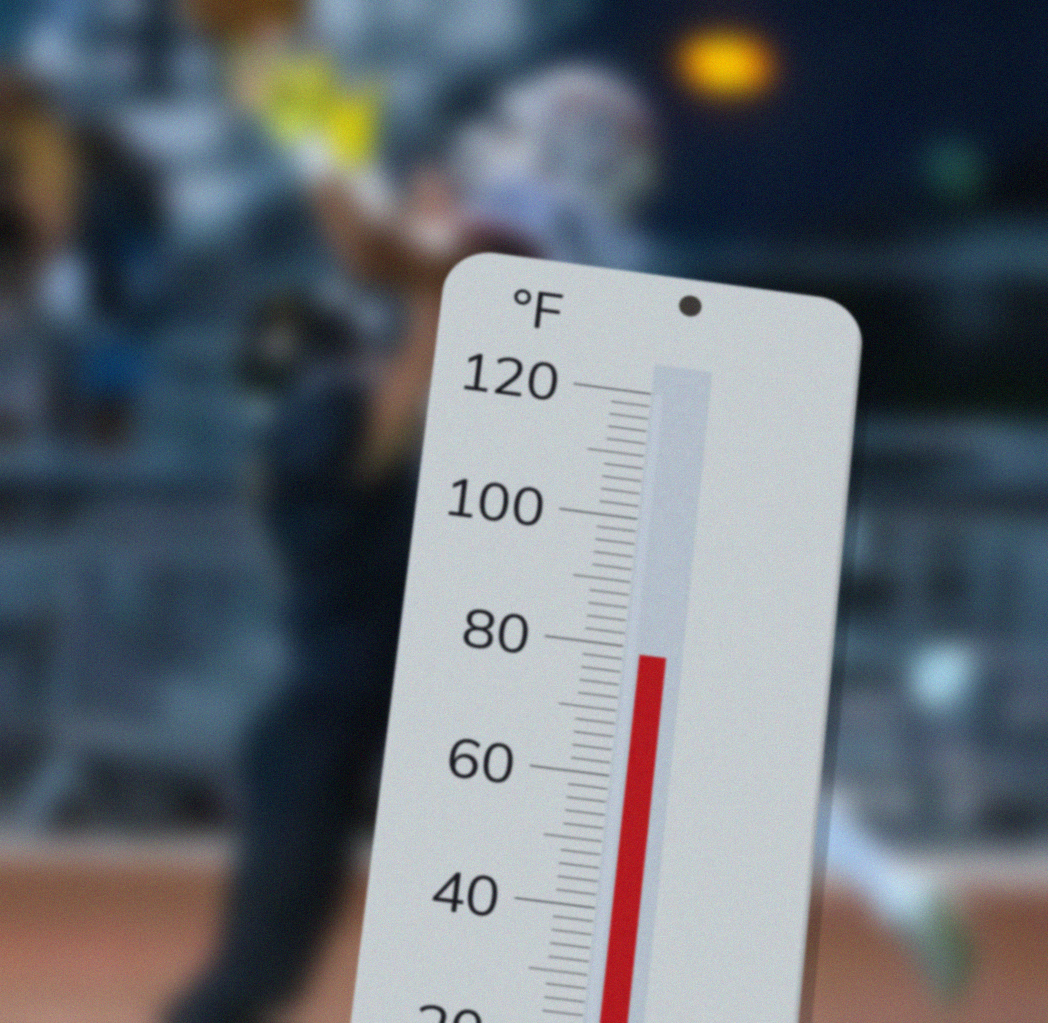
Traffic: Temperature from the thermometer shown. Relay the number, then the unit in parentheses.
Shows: 79 (°F)
